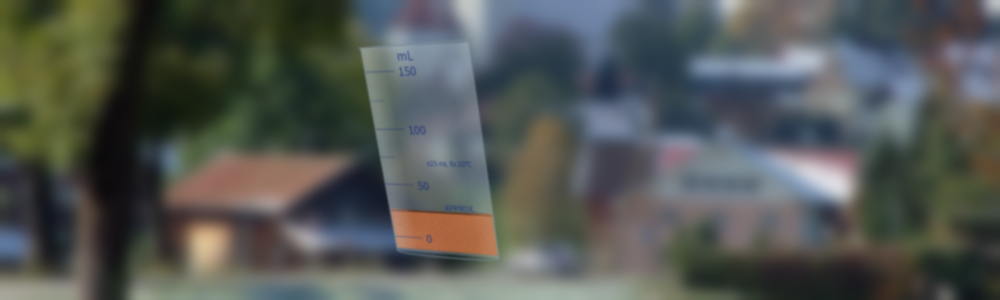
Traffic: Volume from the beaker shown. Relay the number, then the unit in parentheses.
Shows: 25 (mL)
